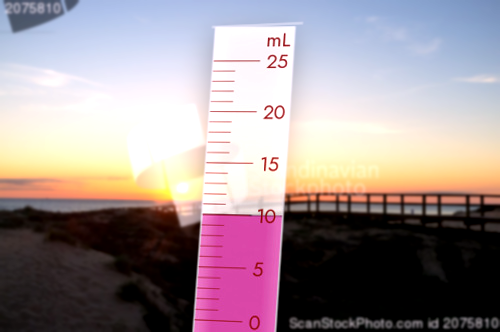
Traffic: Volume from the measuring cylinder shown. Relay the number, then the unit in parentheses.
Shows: 10 (mL)
